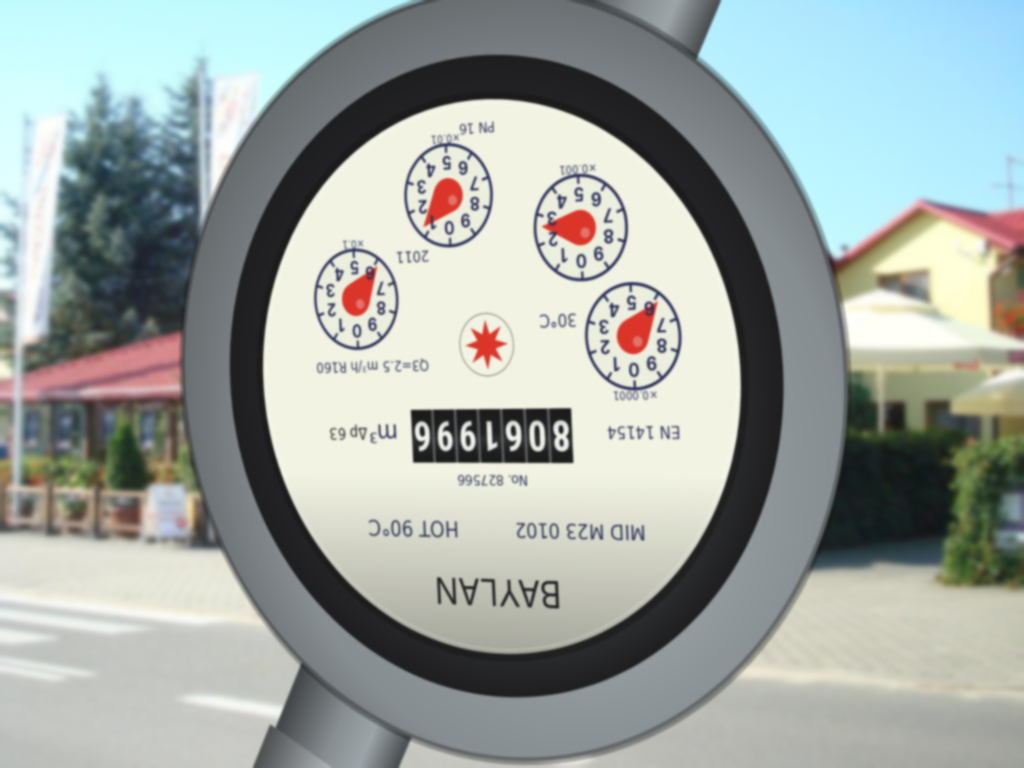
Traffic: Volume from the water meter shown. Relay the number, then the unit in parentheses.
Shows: 8061996.6126 (m³)
